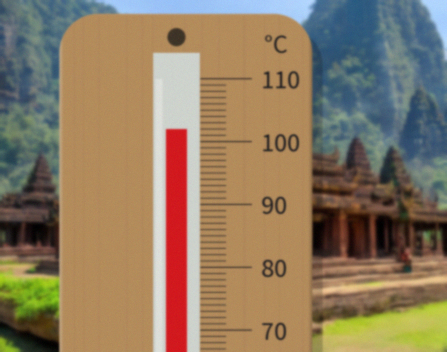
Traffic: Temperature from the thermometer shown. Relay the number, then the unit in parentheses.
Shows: 102 (°C)
